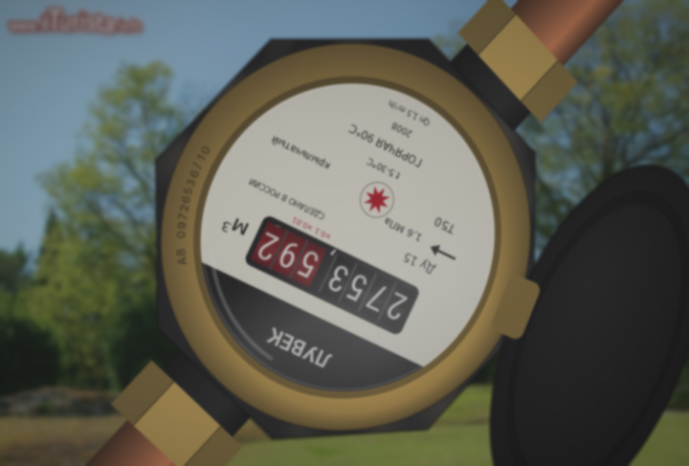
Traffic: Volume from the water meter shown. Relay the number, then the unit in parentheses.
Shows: 2753.592 (m³)
